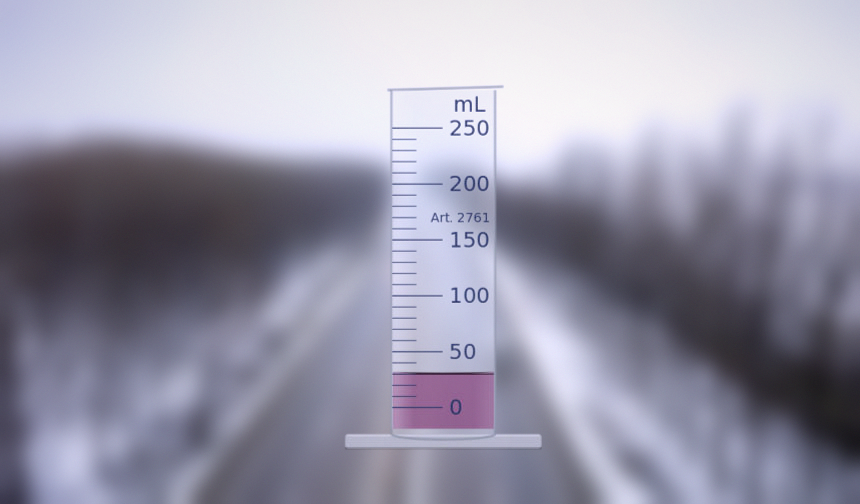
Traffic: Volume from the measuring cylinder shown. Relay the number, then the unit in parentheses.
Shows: 30 (mL)
